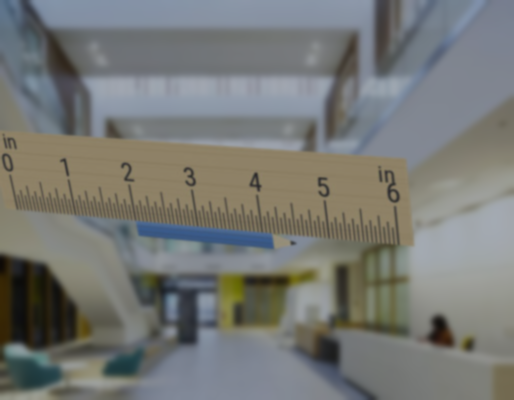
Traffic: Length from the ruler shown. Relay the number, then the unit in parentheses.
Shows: 2.5 (in)
